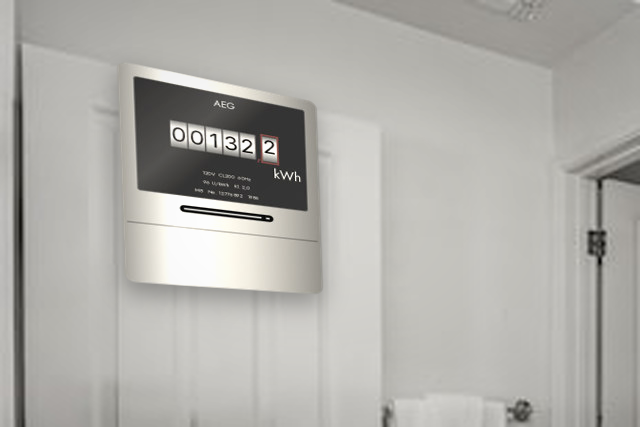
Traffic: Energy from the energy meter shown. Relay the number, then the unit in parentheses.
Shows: 132.2 (kWh)
